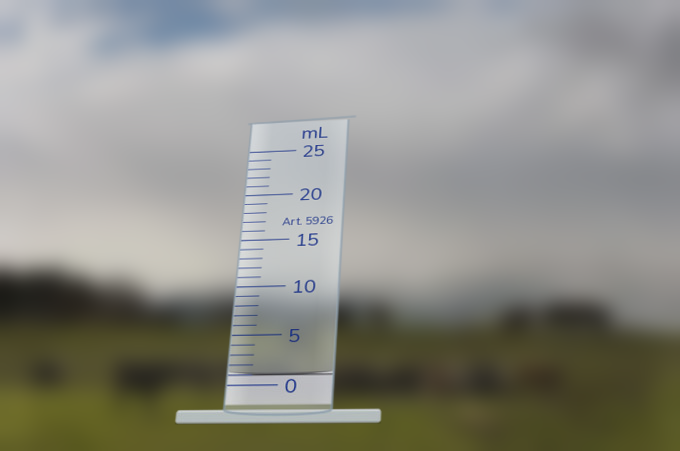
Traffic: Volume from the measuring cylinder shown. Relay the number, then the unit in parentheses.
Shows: 1 (mL)
